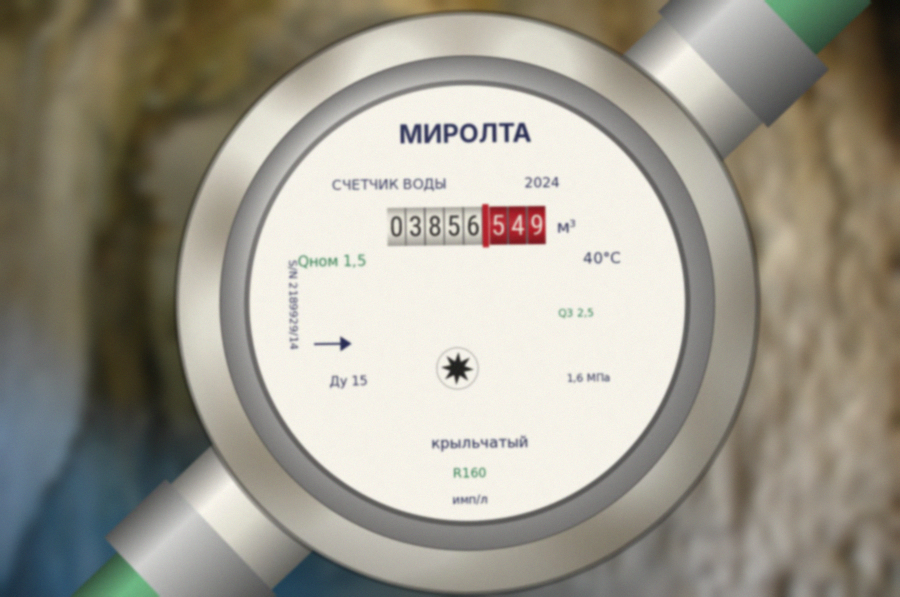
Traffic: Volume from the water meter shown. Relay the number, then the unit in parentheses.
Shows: 3856.549 (m³)
